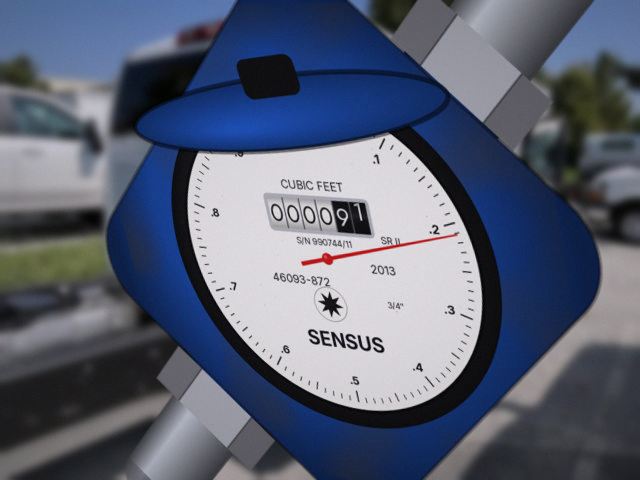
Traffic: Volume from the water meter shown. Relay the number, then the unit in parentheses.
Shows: 91.21 (ft³)
